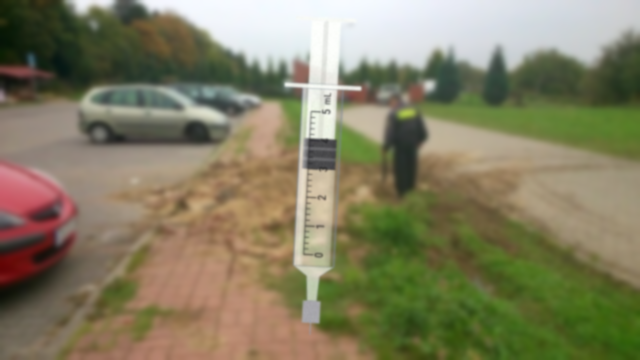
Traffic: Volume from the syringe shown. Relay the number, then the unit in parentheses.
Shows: 3 (mL)
